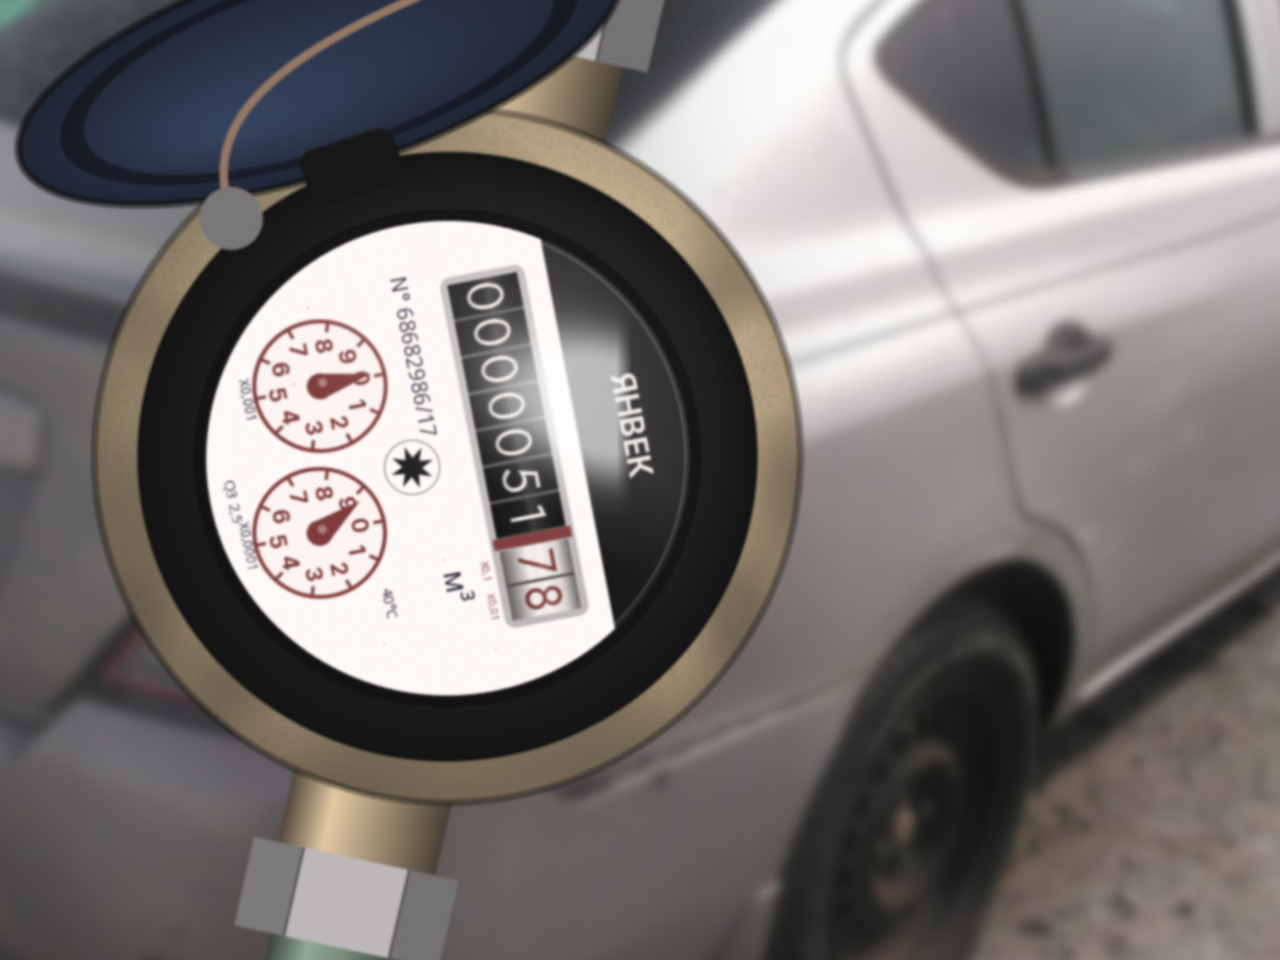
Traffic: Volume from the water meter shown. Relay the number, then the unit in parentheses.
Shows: 51.7799 (m³)
